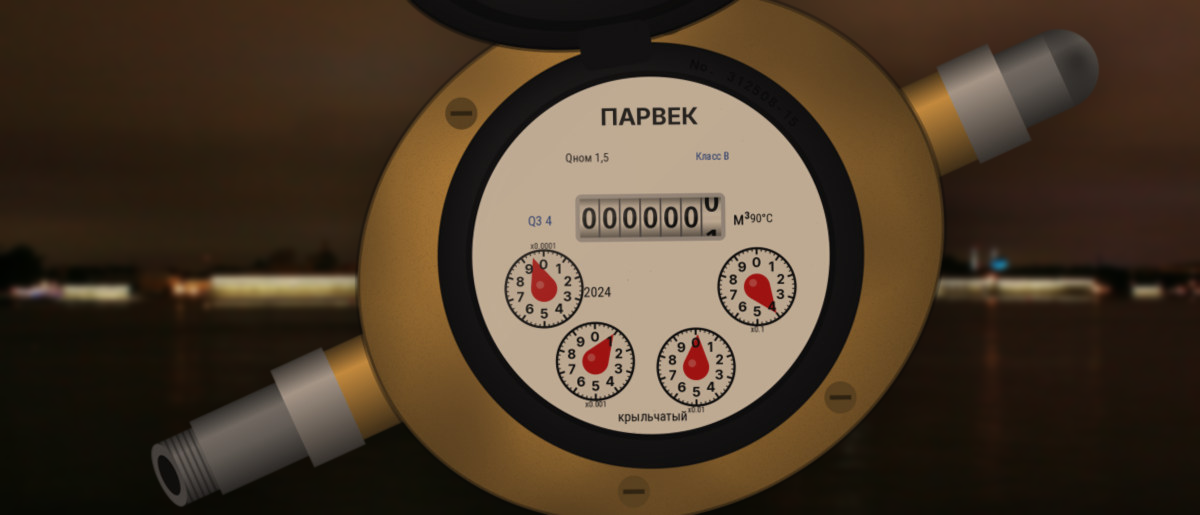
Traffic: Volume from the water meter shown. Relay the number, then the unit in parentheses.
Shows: 0.4009 (m³)
